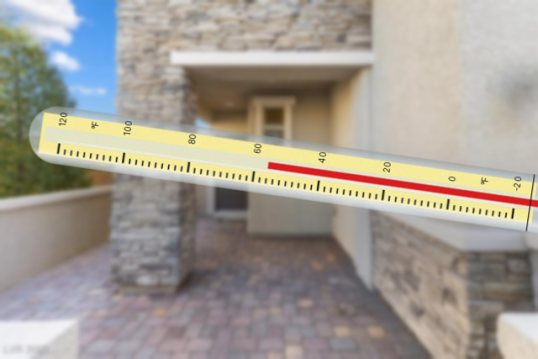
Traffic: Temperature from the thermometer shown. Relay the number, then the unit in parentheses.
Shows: 56 (°F)
